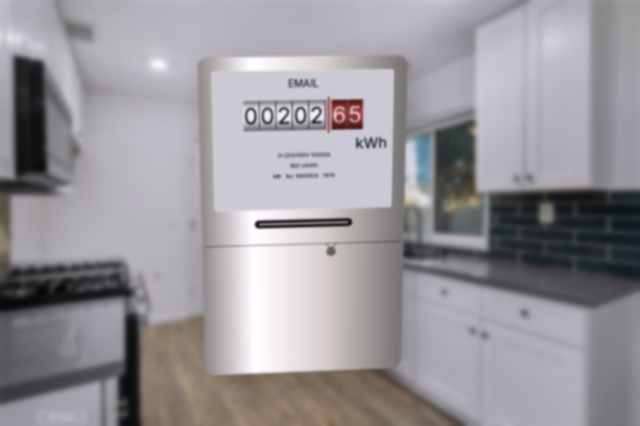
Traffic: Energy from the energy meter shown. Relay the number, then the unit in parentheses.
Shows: 202.65 (kWh)
